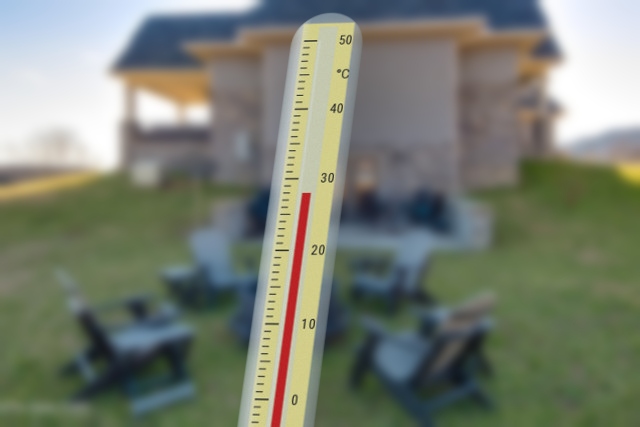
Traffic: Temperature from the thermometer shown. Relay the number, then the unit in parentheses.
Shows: 28 (°C)
